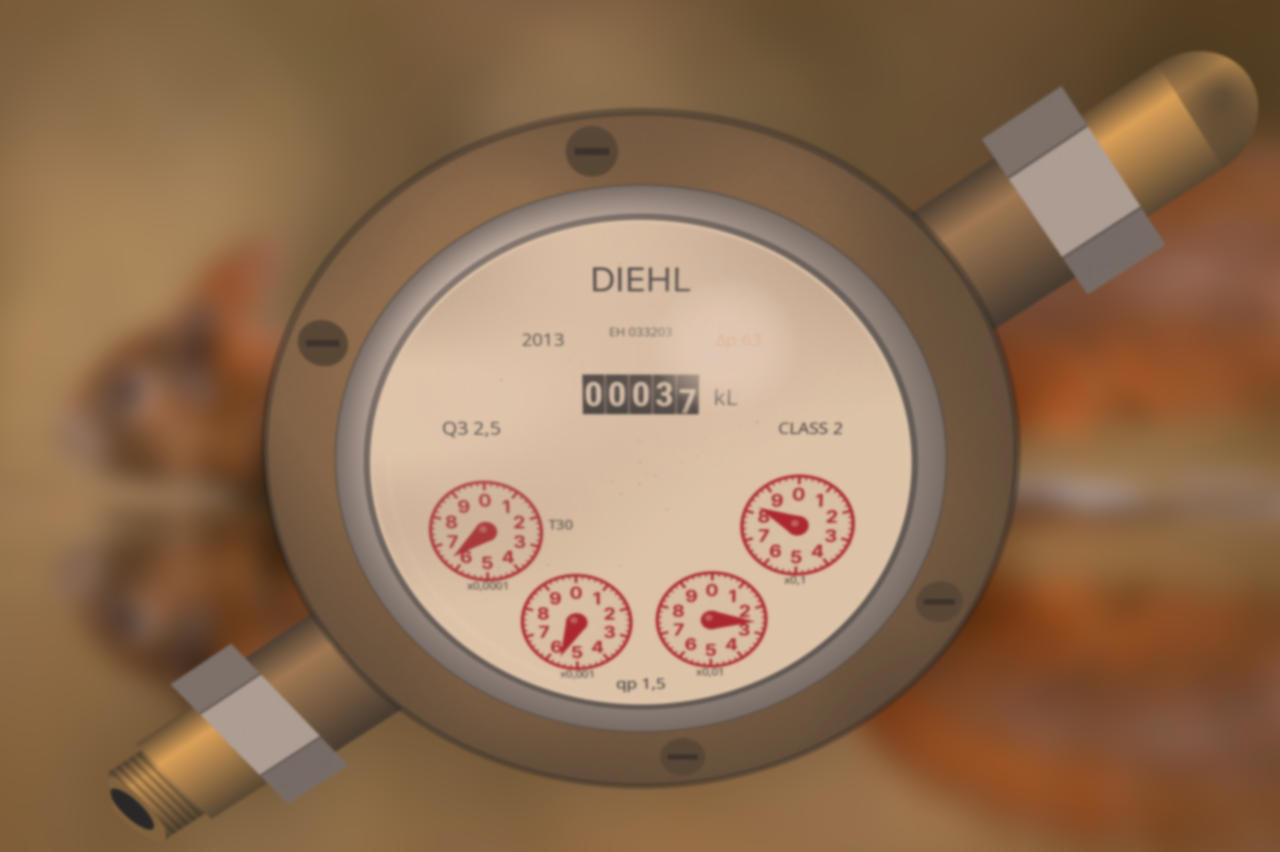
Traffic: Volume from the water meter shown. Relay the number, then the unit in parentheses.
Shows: 36.8256 (kL)
